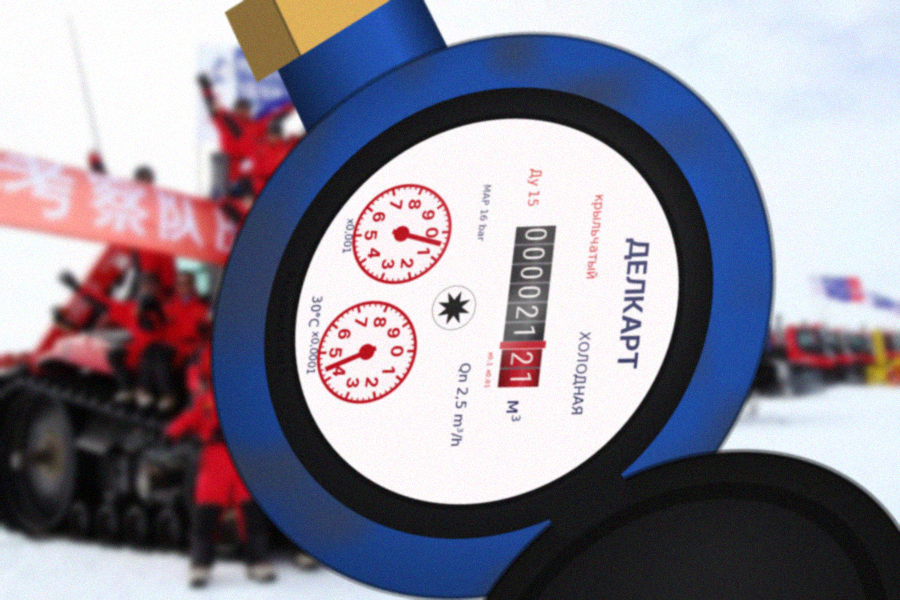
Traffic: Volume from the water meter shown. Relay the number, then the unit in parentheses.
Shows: 21.2104 (m³)
